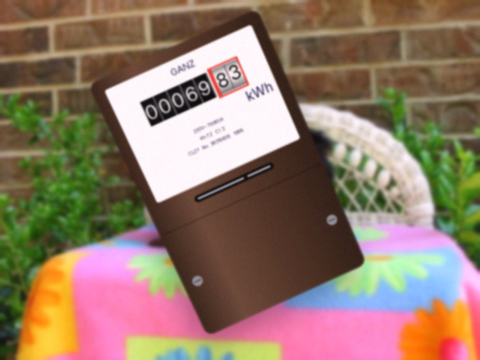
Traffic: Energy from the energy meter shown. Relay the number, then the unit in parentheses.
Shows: 69.83 (kWh)
